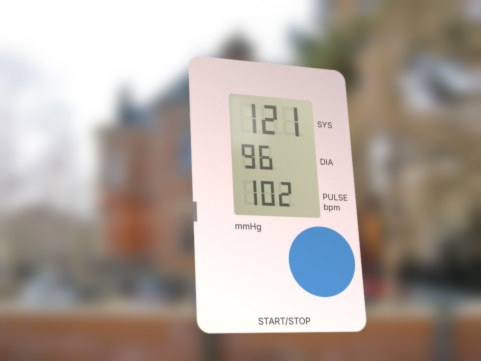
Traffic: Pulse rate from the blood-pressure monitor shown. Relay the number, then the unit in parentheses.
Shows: 102 (bpm)
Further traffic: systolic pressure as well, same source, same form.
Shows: 121 (mmHg)
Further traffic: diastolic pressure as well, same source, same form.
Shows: 96 (mmHg)
